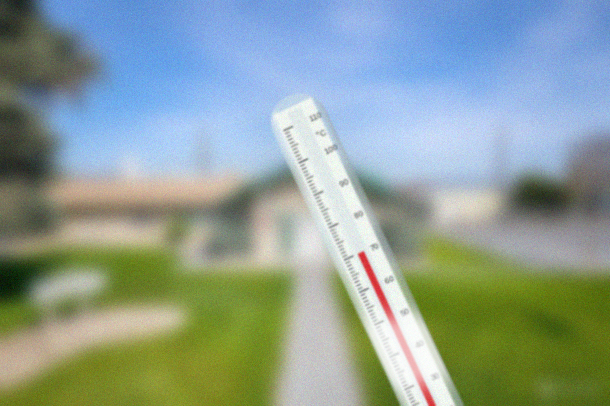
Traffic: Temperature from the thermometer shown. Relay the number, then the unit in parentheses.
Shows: 70 (°C)
